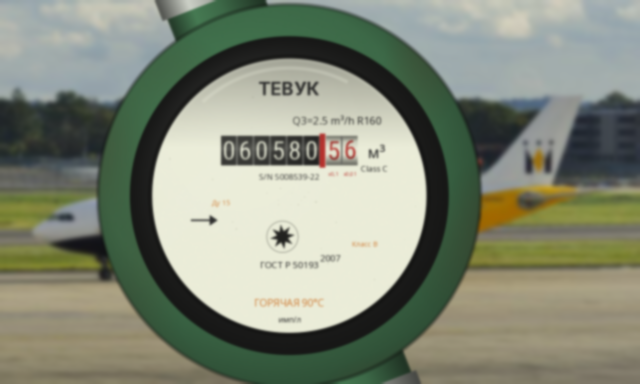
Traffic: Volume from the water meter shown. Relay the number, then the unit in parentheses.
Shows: 60580.56 (m³)
